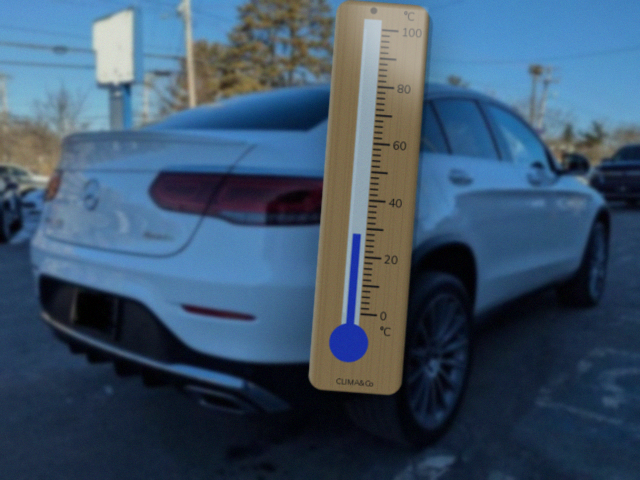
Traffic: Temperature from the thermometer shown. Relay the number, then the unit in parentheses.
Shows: 28 (°C)
